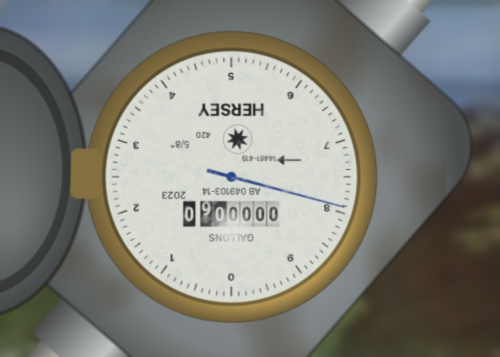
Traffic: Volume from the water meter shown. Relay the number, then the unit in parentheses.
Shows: 57.9 (gal)
